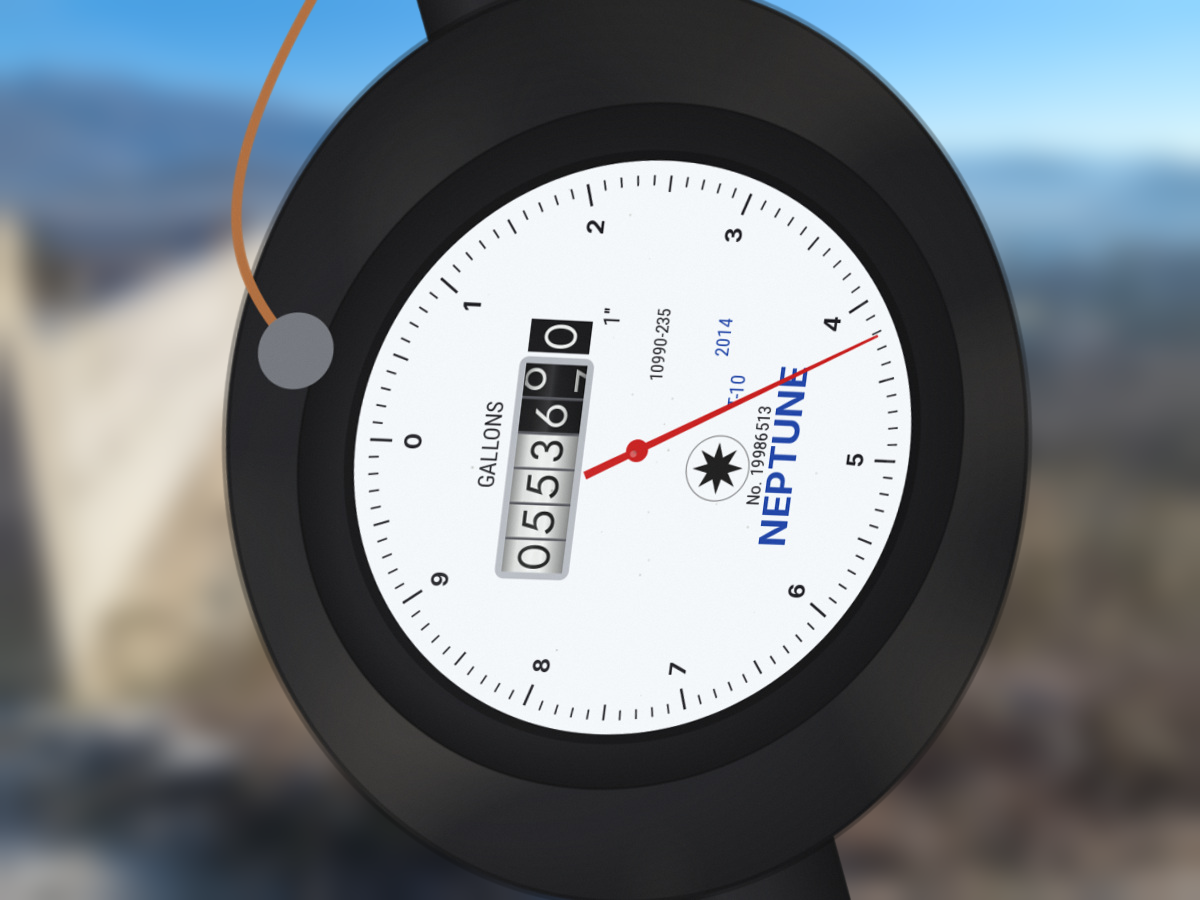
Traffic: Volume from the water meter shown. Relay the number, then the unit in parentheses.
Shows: 553664.2 (gal)
